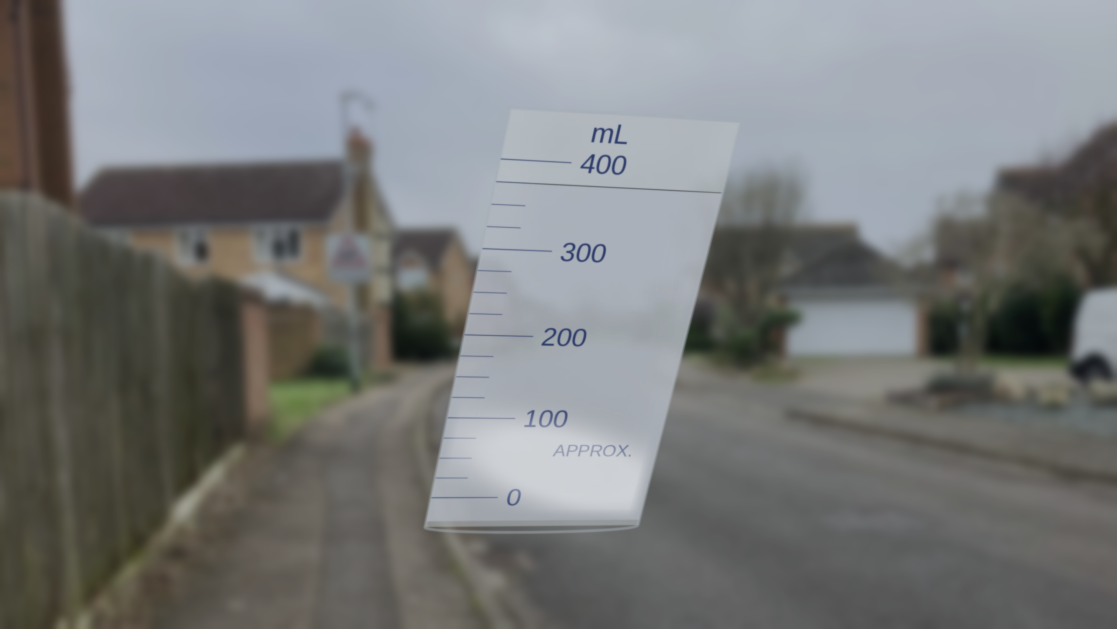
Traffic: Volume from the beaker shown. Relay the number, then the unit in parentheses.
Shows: 375 (mL)
